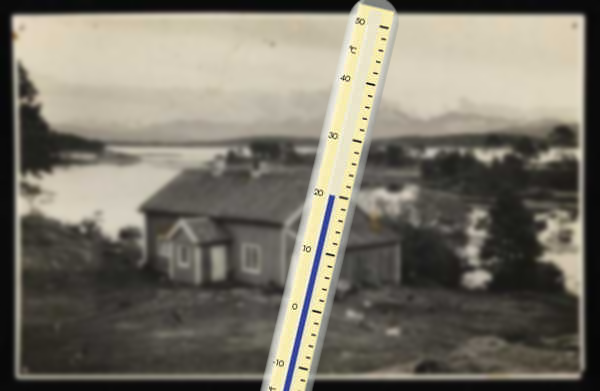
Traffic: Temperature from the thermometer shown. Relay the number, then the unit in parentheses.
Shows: 20 (°C)
